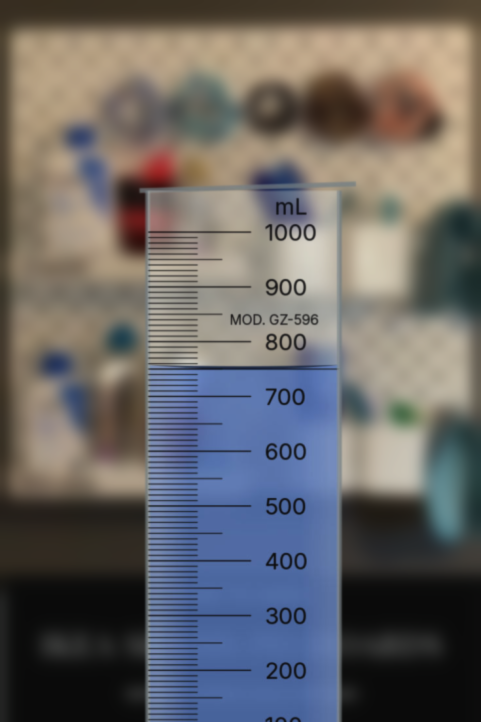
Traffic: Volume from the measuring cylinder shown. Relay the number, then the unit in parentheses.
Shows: 750 (mL)
